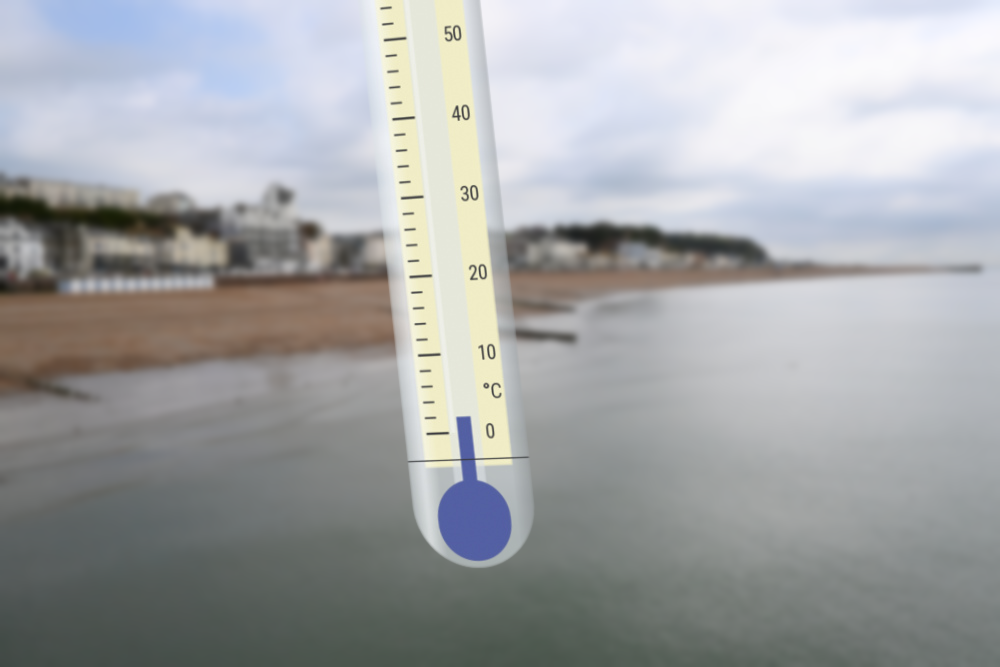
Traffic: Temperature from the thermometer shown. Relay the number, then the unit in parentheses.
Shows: 2 (°C)
